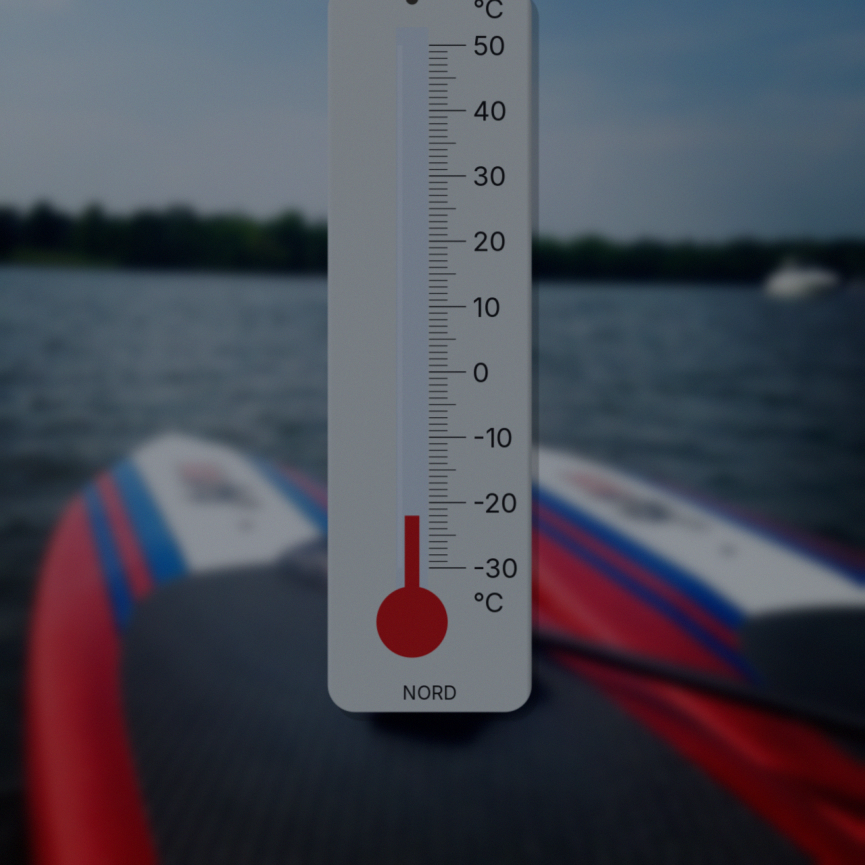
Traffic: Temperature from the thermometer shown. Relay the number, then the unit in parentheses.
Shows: -22 (°C)
